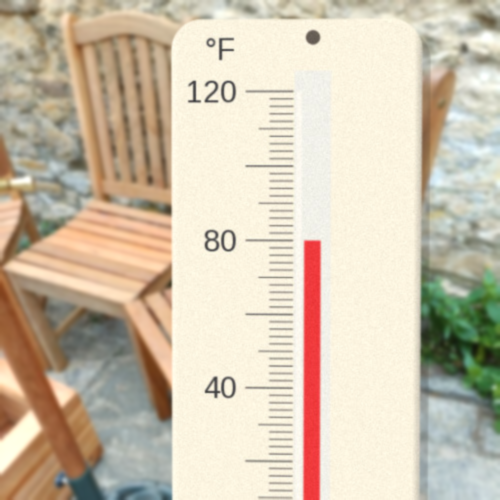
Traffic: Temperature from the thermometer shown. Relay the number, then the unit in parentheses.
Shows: 80 (°F)
